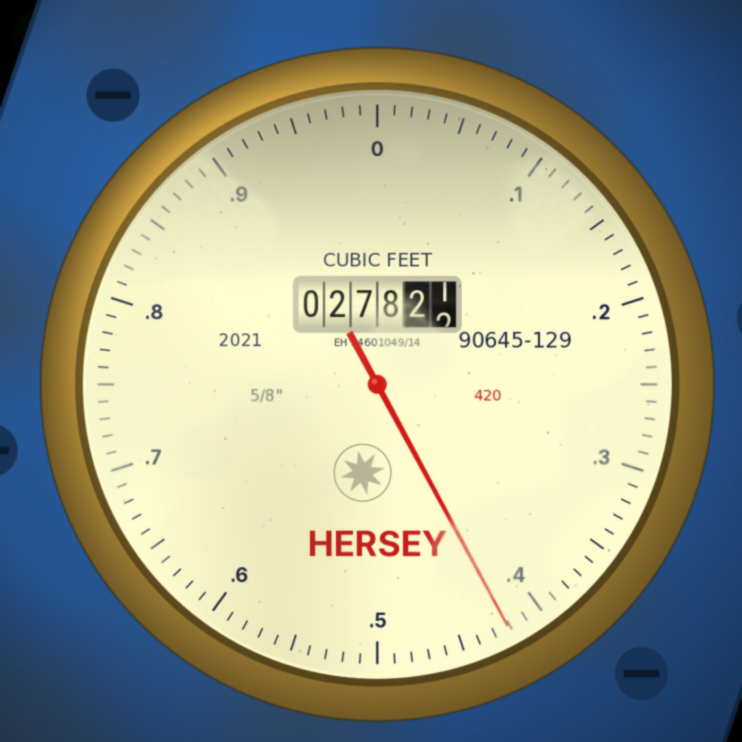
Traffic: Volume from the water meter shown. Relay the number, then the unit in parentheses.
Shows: 27821.42 (ft³)
